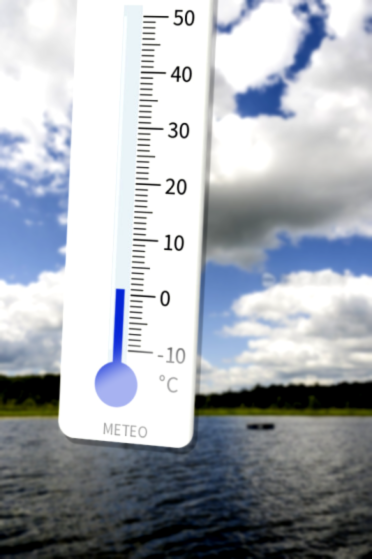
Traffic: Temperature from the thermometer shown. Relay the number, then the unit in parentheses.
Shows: 1 (°C)
